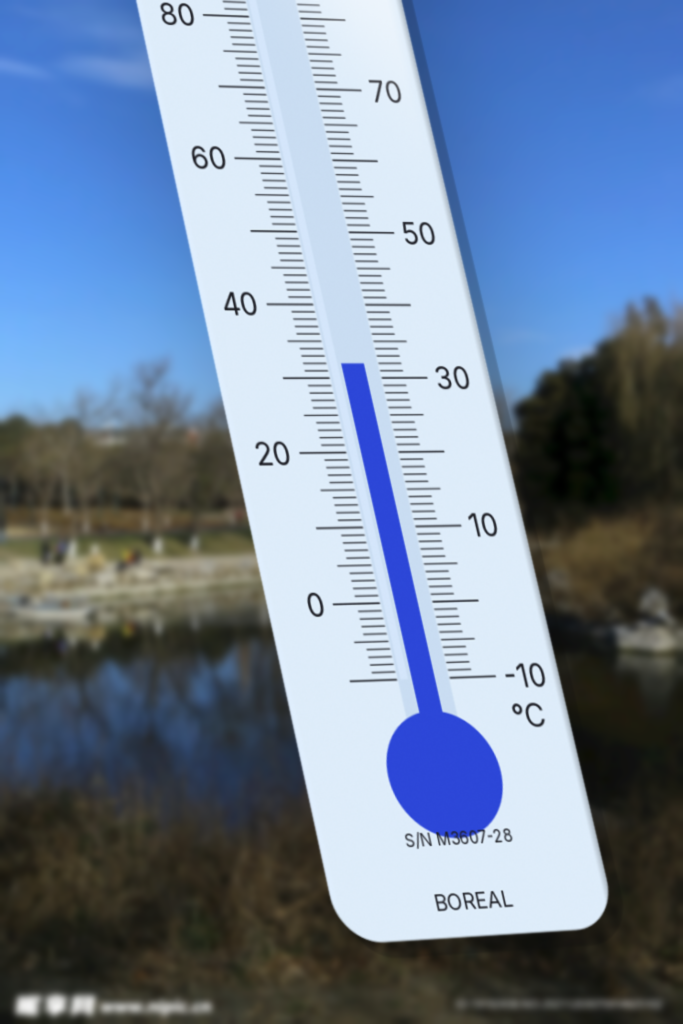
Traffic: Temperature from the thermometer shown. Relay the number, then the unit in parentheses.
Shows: 32 (°C)
